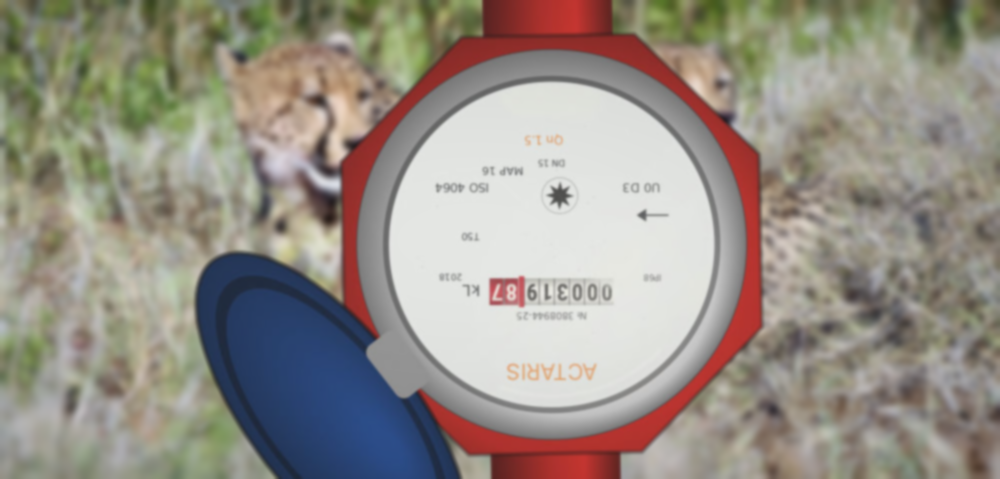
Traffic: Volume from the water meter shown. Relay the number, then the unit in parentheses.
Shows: 319.87 (kL)
